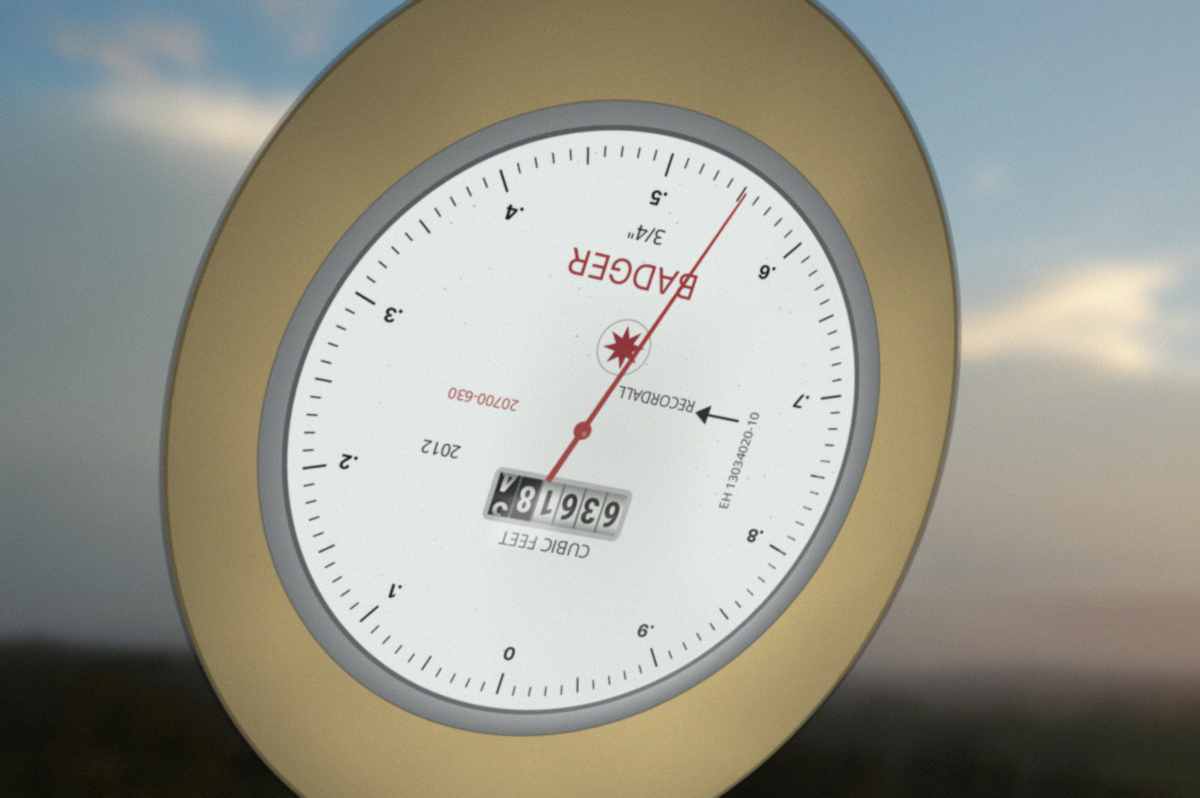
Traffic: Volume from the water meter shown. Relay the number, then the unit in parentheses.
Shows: 636183.55 (ft³)
